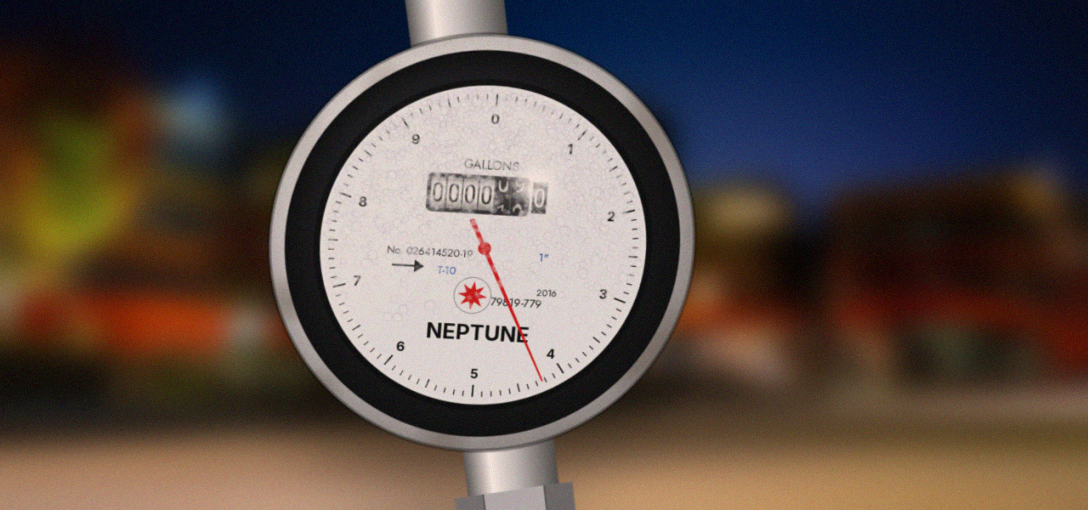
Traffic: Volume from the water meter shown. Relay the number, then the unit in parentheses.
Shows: 94.2 (gal)
